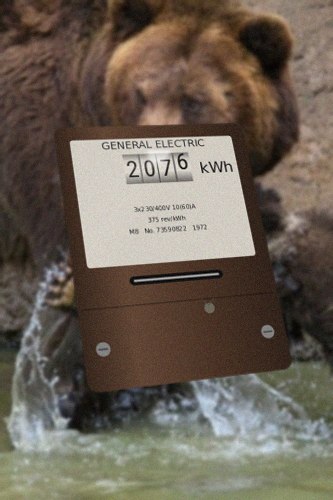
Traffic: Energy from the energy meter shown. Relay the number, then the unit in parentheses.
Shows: 2076 (kWh)
